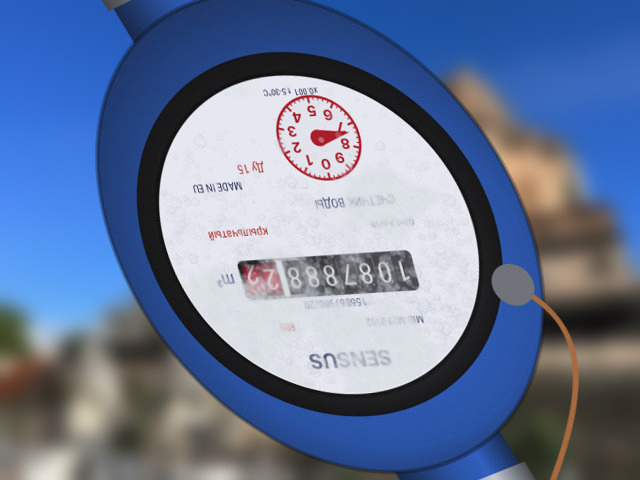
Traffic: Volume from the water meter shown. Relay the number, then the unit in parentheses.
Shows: 1087888.217 (m³)
